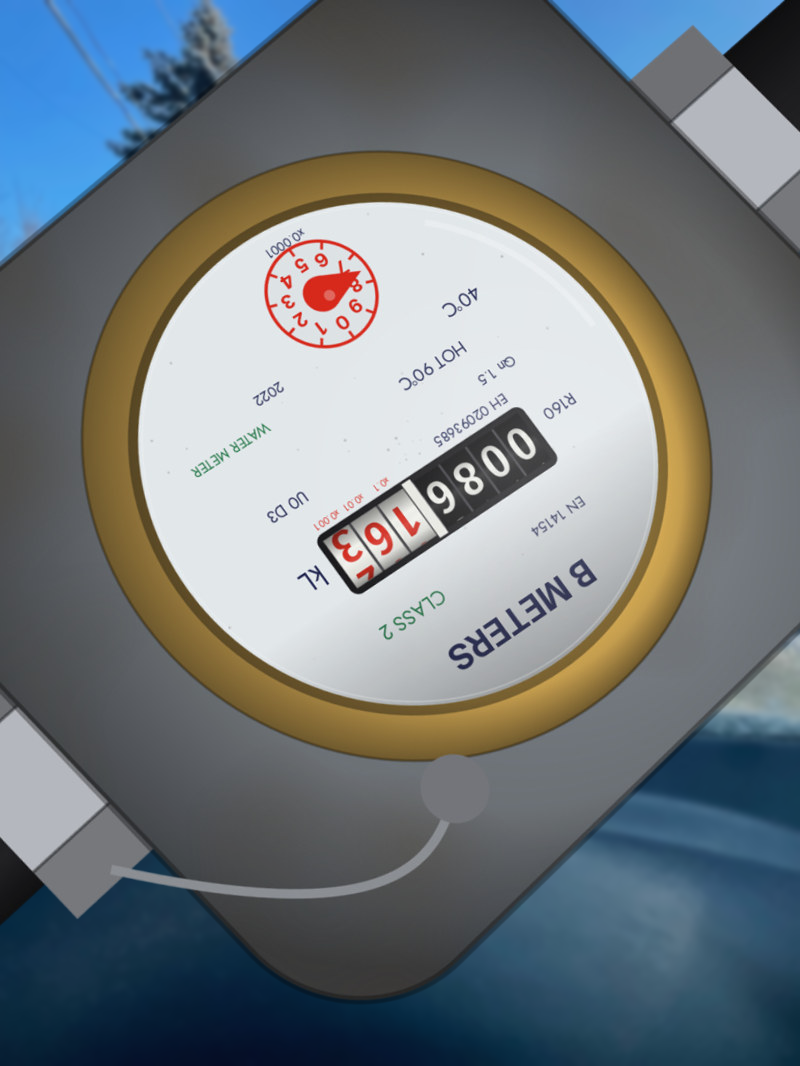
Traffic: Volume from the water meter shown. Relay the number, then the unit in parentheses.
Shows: 86.1627 (kL)
